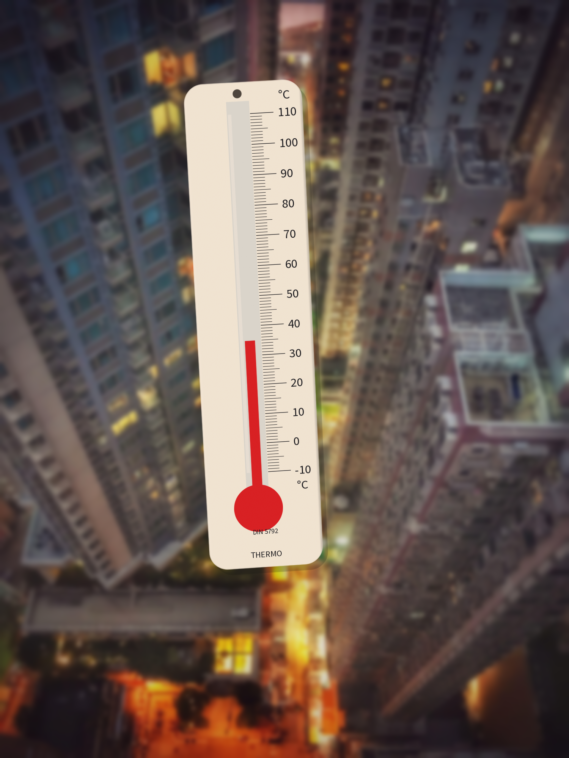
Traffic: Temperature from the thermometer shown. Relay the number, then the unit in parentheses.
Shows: 35 (°C)
